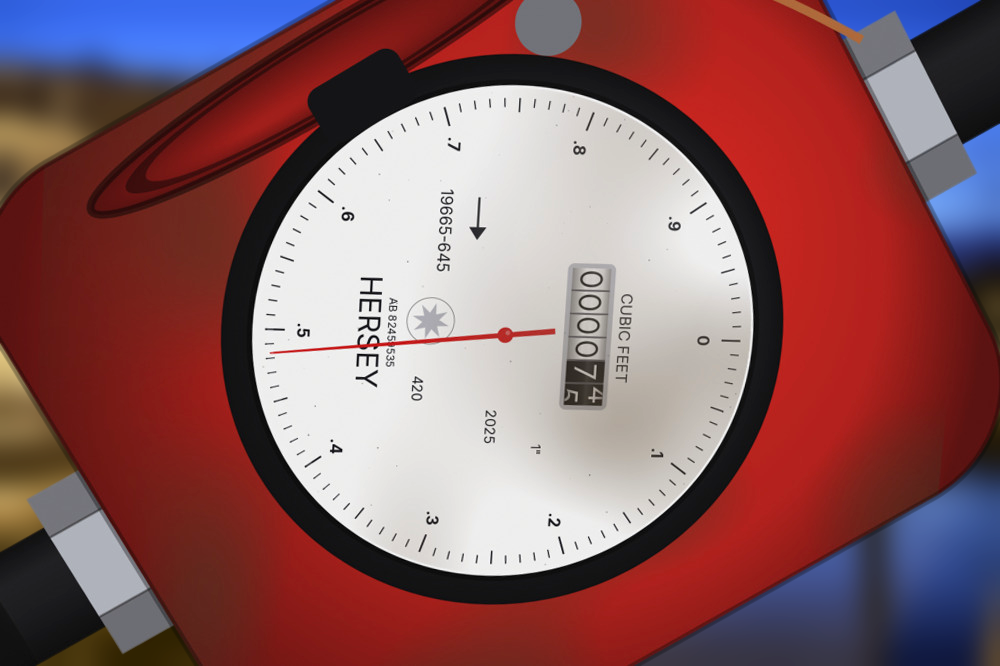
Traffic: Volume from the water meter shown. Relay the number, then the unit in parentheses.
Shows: 74.48 (ft³)
